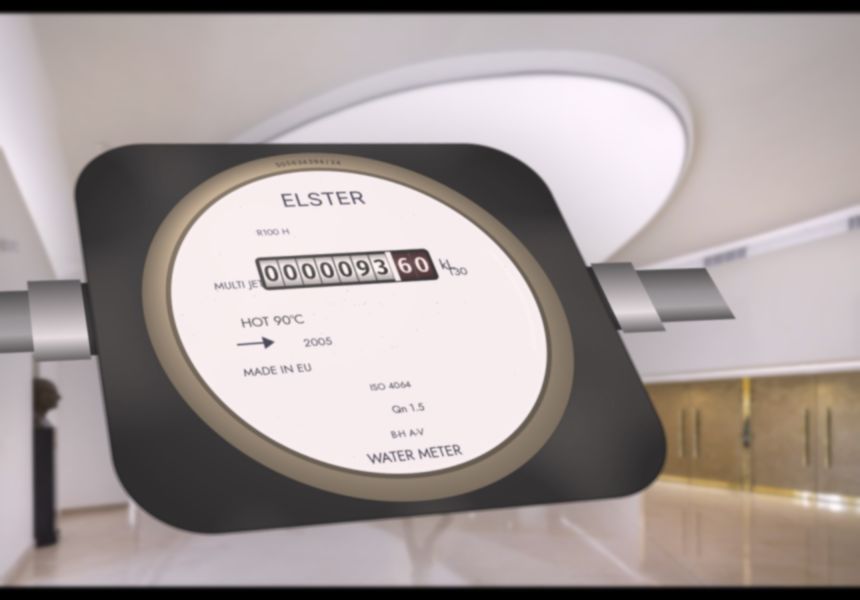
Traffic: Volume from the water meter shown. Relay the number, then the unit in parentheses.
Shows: 93.60 (kL)
